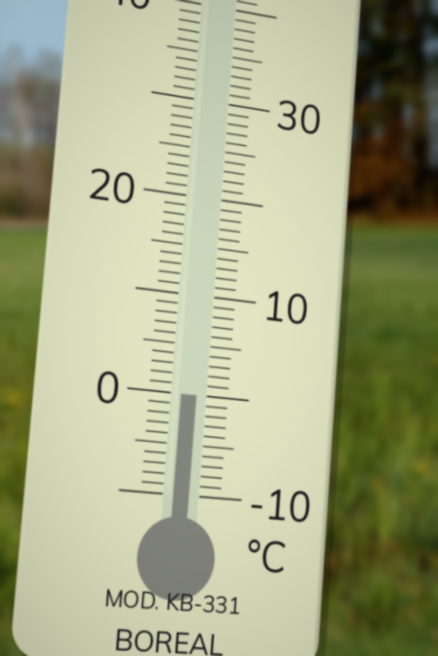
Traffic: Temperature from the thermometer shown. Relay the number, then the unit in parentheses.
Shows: 0 (°C)
